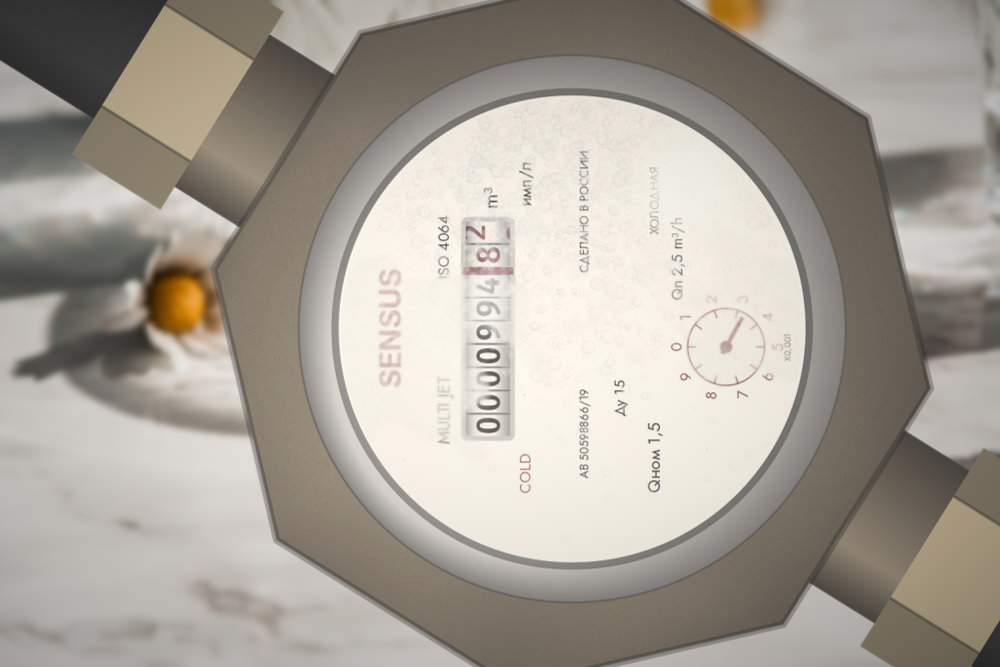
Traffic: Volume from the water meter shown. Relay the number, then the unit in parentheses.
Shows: 994.823 (m³)
